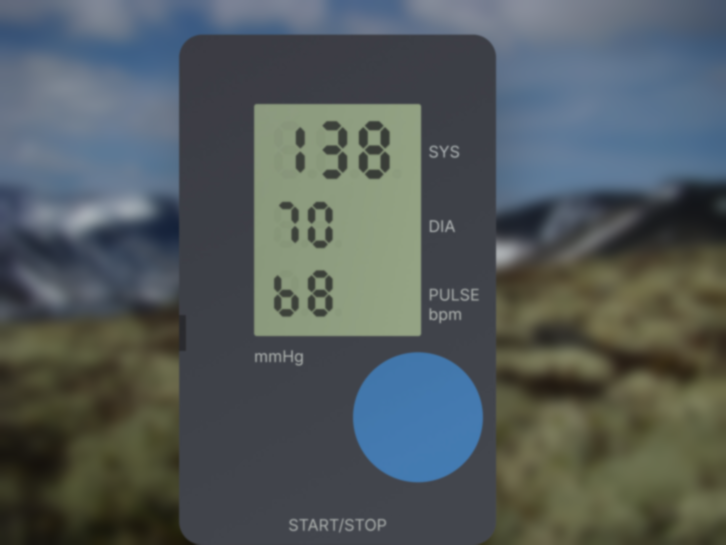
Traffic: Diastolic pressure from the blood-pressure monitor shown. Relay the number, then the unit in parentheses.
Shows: 70 (mmHg)
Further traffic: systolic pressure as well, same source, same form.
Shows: 138 (mmHg)
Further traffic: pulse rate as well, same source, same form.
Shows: 68 (bpm)
